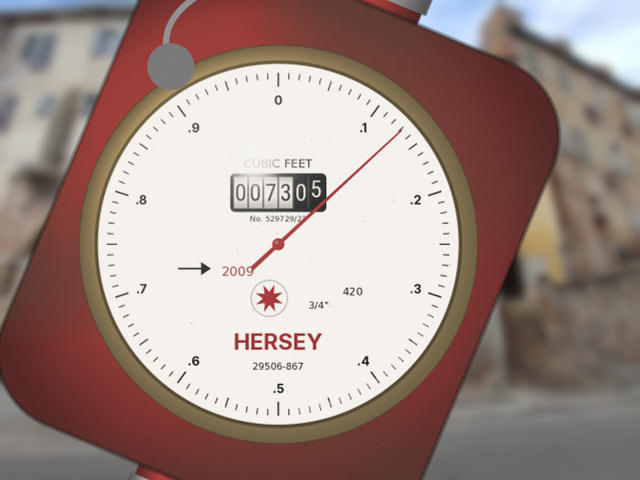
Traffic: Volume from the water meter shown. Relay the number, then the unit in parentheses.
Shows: 7305.13 (ft³)
